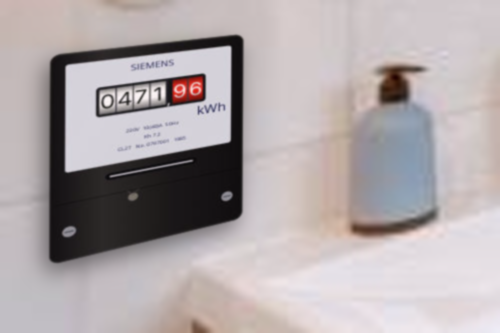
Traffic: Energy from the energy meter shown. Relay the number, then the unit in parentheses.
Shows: 471.96 (kWh)
